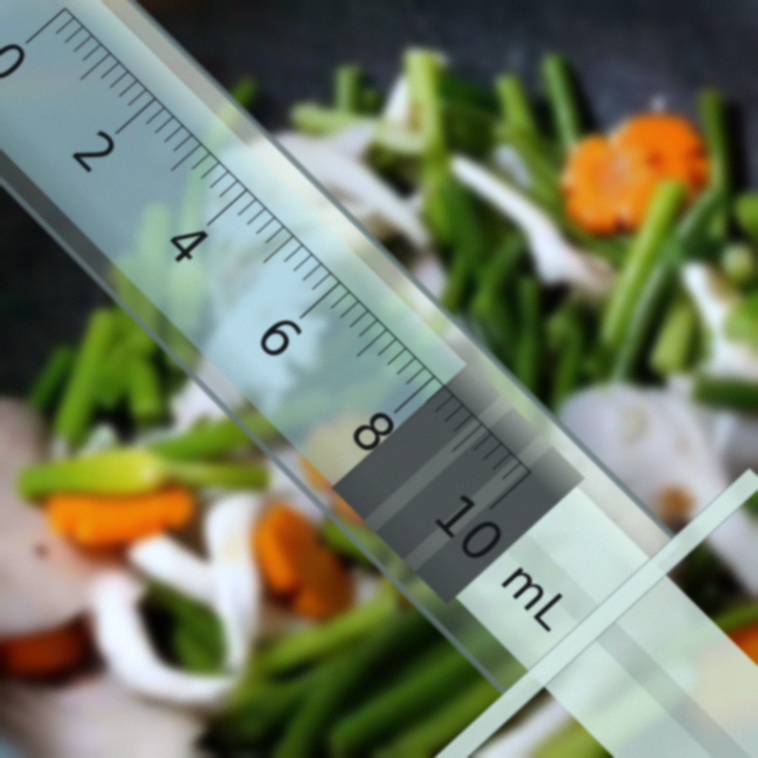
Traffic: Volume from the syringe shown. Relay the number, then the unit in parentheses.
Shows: 8.2 (mL)
